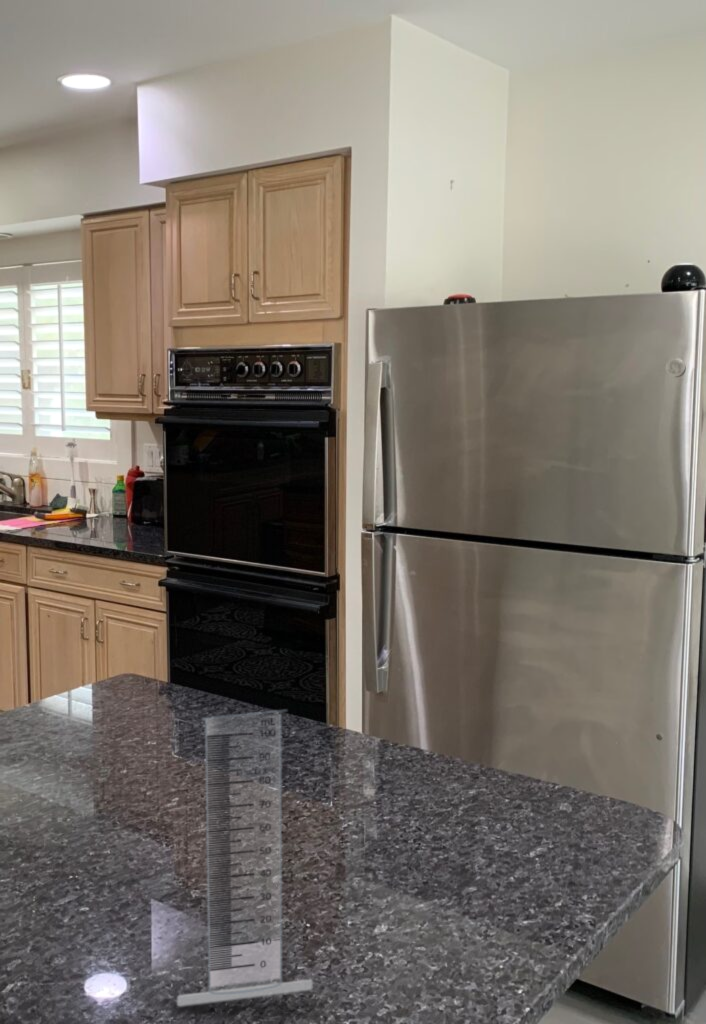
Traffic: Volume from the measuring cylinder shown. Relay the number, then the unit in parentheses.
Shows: 10 (mL)
